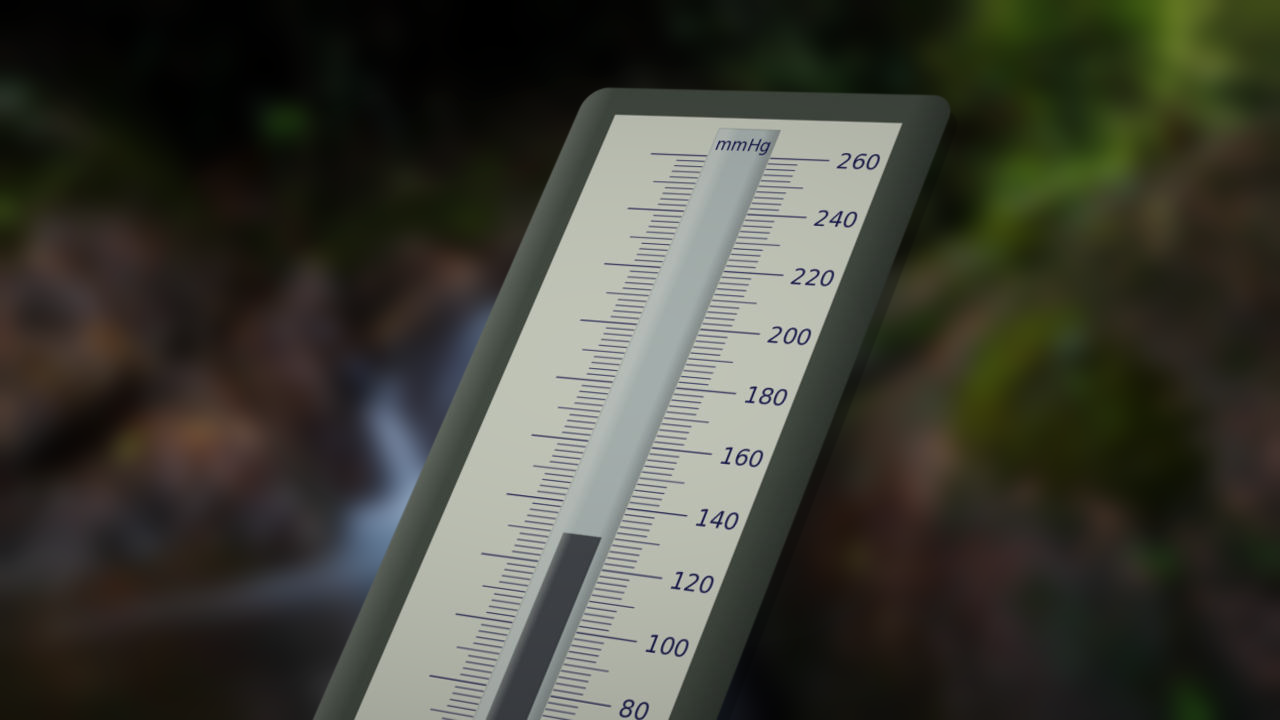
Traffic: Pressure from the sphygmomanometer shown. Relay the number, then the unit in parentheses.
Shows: 130 (mmHg)
